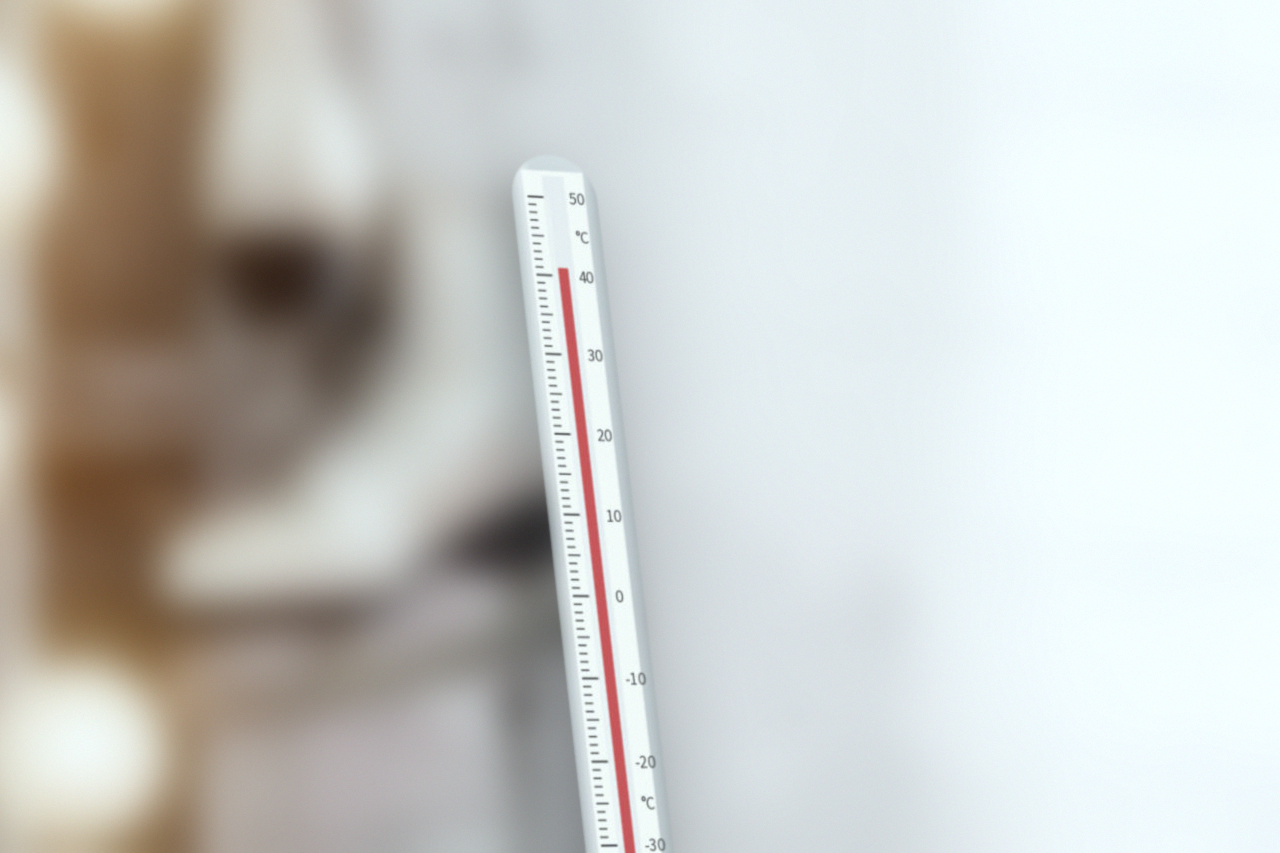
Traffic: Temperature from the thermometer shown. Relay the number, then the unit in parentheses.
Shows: 41 (°C)
